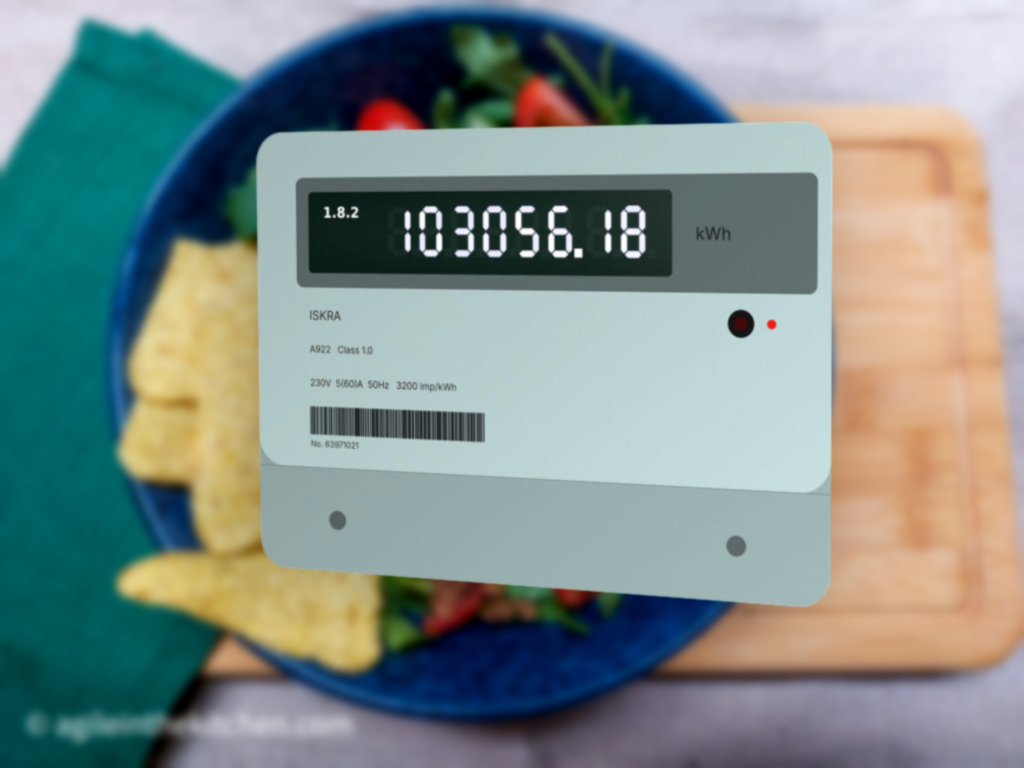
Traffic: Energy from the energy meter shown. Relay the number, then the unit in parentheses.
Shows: 103056.18 (kWh)
